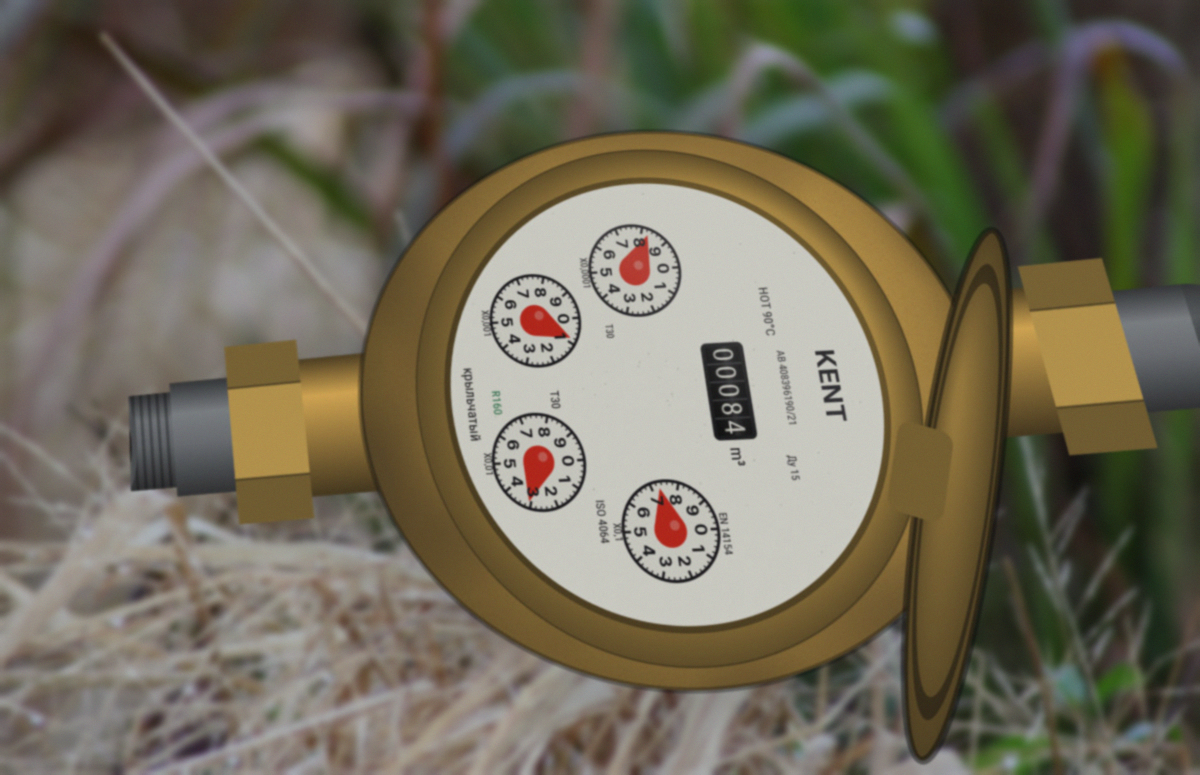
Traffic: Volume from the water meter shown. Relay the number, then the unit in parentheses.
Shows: 84.7308 (m³)
